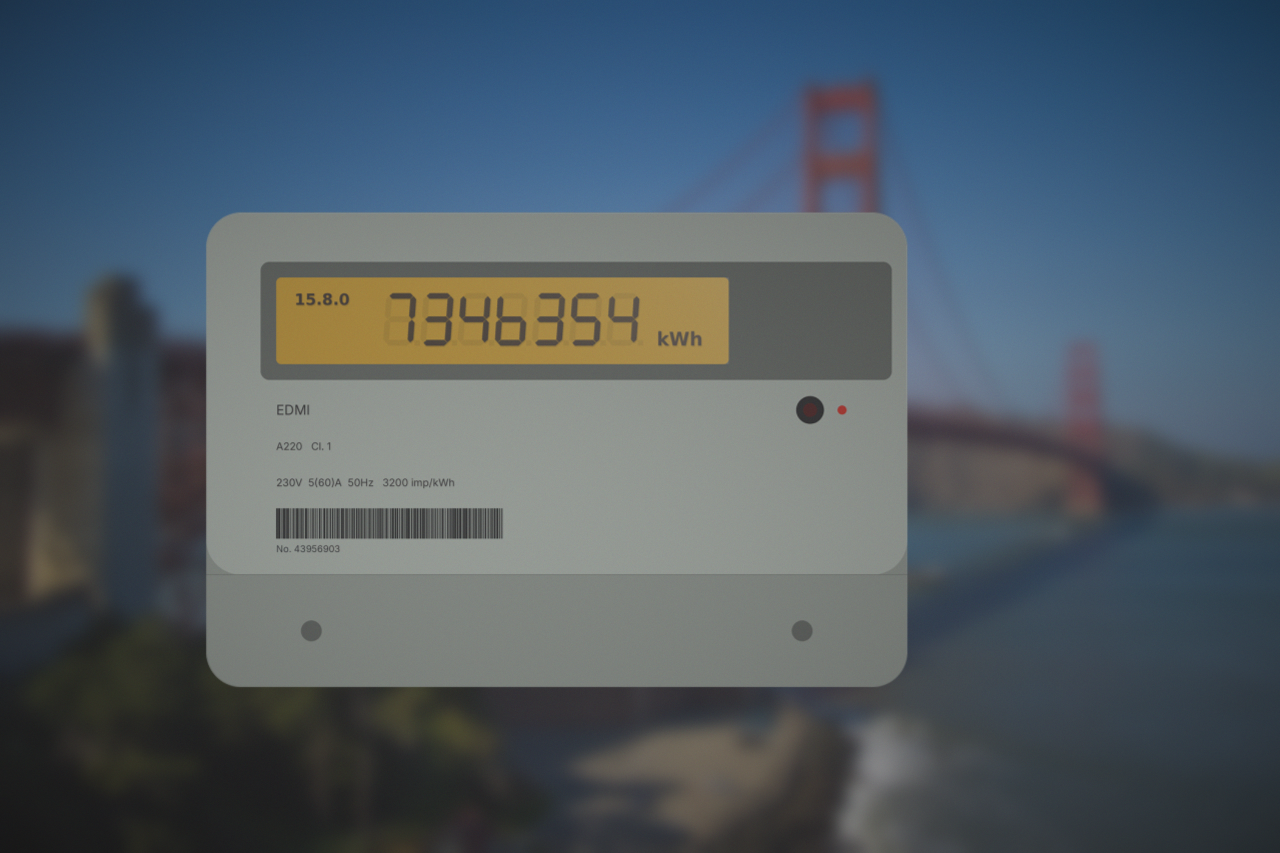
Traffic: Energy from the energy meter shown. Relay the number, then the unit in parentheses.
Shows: 7346354 (kWh)
